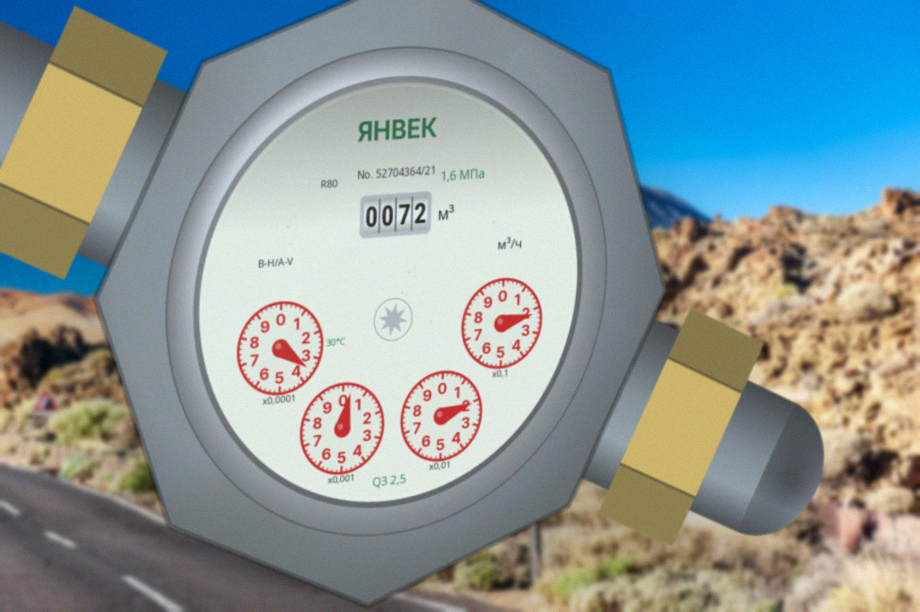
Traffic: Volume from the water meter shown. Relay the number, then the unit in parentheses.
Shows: 72.2203 (m³)
